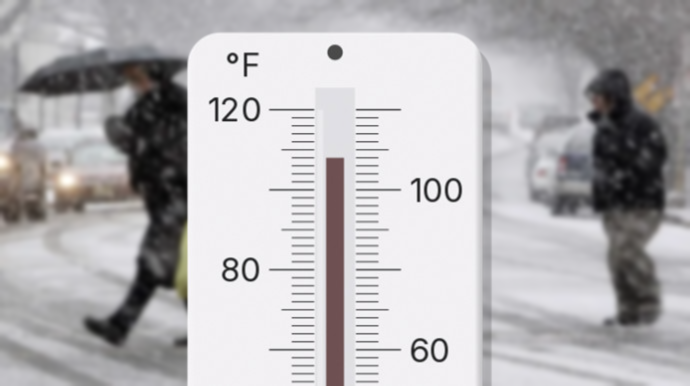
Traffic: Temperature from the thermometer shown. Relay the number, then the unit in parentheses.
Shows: 108 (°F)
